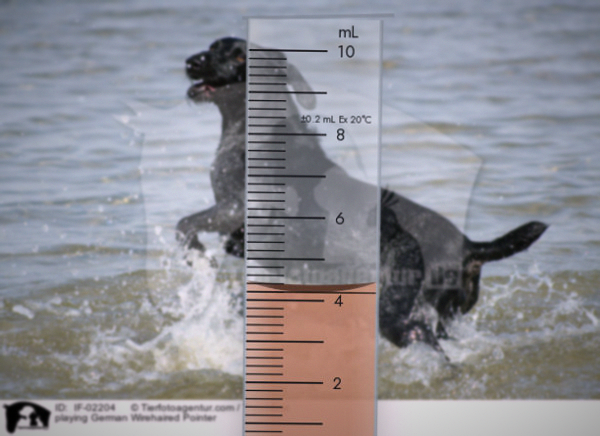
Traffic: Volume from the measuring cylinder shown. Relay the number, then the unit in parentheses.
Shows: 4.2 (mL)
